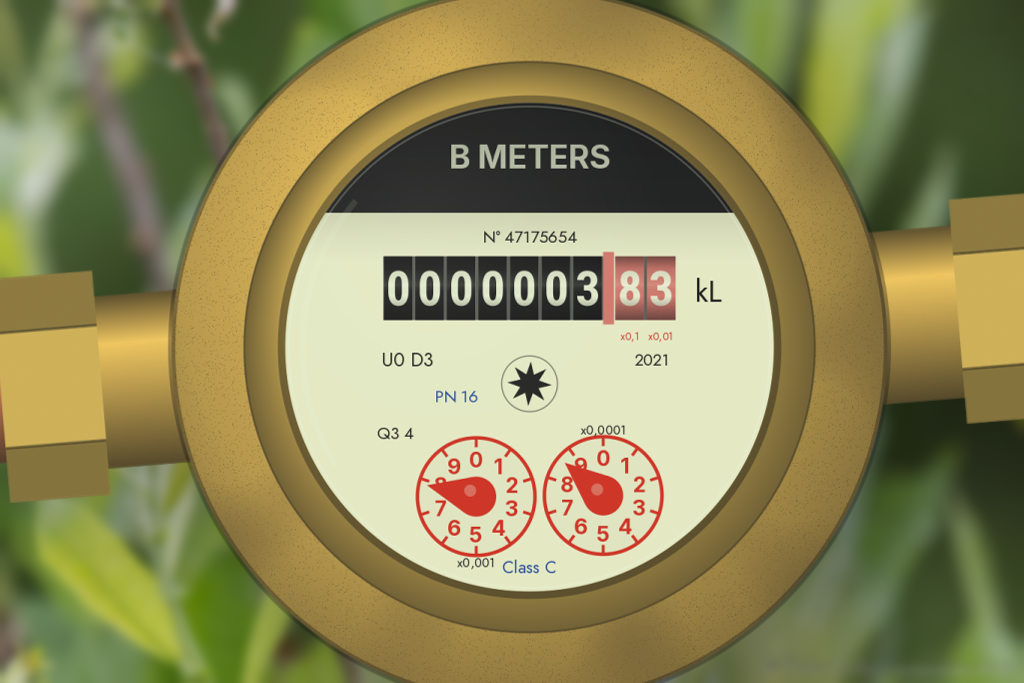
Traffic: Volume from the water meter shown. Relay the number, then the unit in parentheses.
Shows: 3.8378 (kL)
